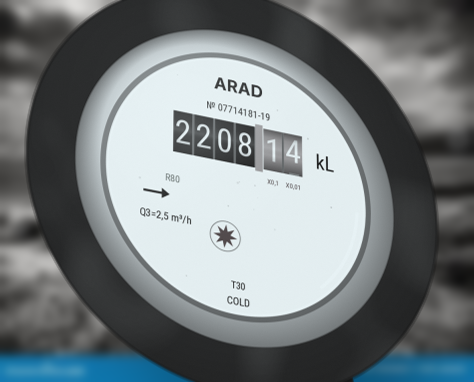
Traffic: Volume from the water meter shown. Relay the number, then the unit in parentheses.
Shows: 2208.14 (kL)
